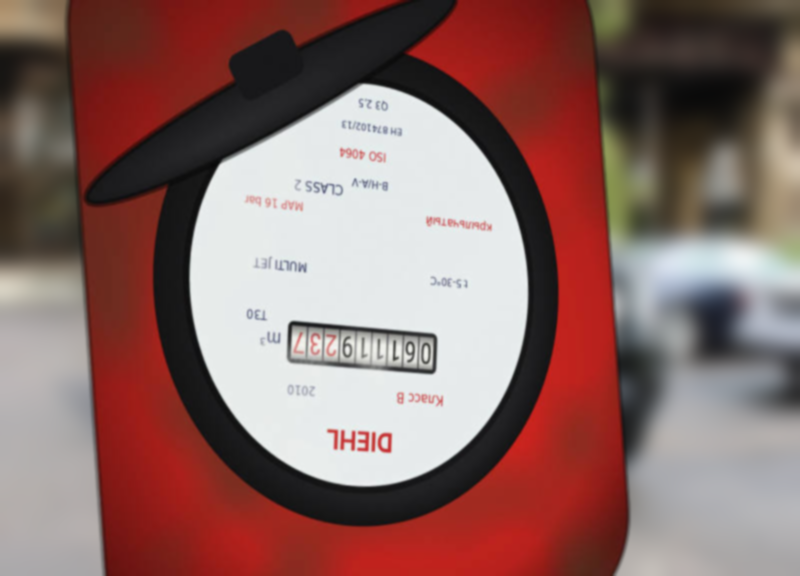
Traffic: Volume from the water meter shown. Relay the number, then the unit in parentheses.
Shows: 61119.237 (m³)
